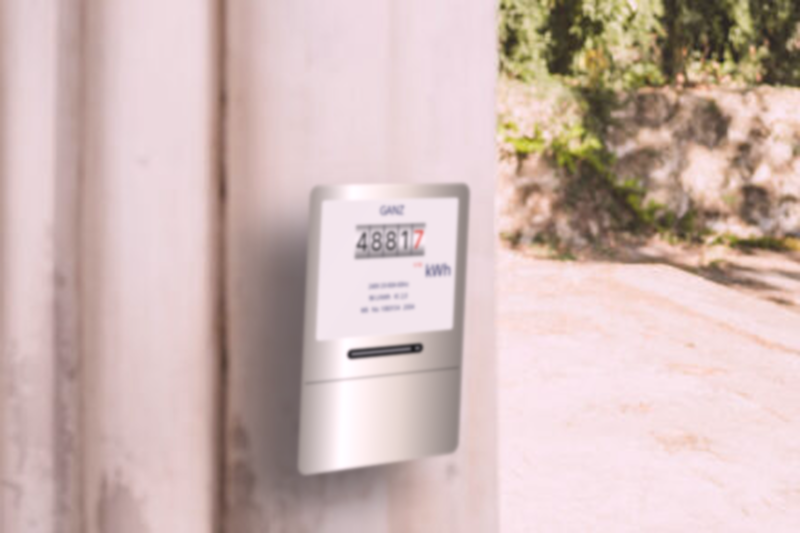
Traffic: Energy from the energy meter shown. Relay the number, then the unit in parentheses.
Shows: 4881.7 (kWh)
